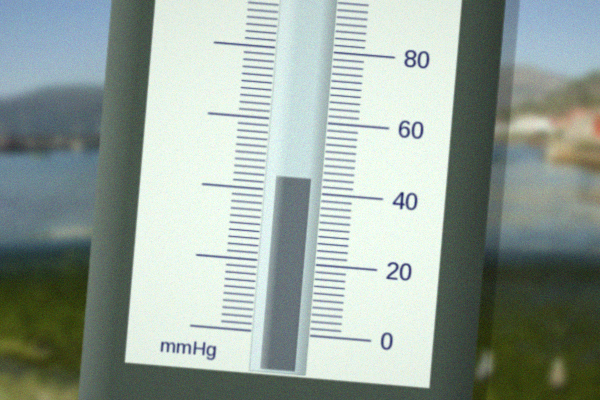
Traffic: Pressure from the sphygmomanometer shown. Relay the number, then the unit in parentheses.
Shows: 44 (mmHg)
